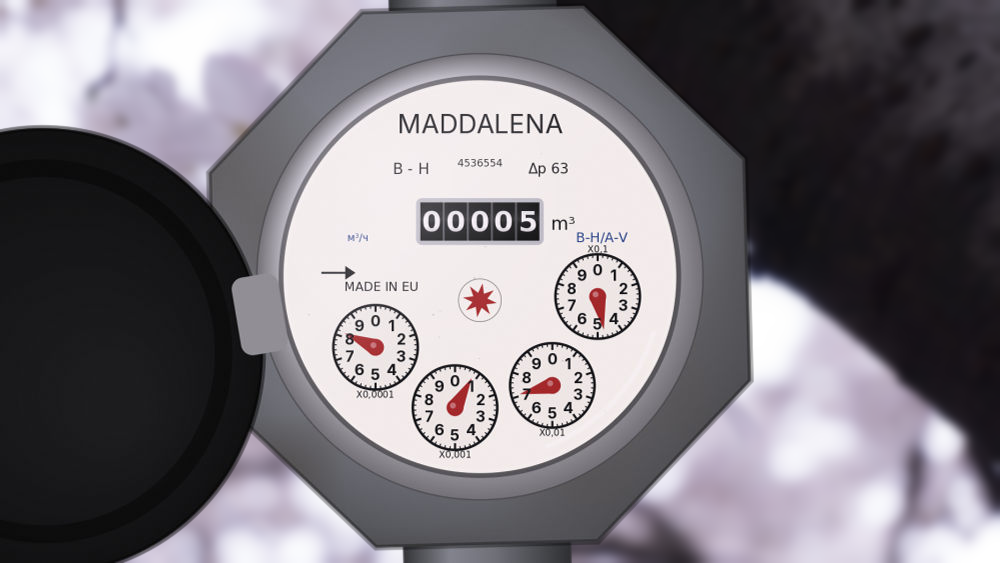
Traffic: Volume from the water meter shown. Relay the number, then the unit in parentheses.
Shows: 5.4708 (m³)
